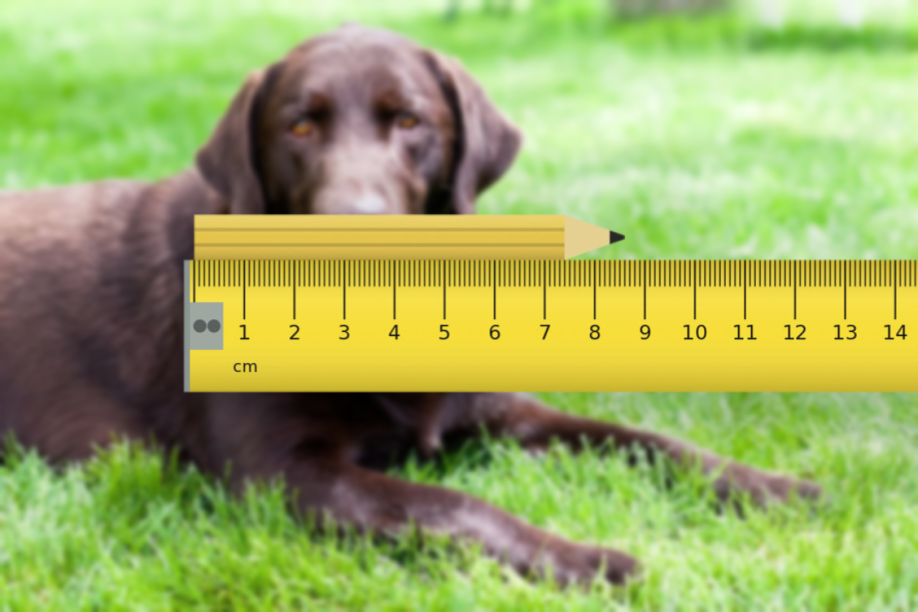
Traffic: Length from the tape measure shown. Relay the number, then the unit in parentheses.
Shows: 8.6 (cm)
